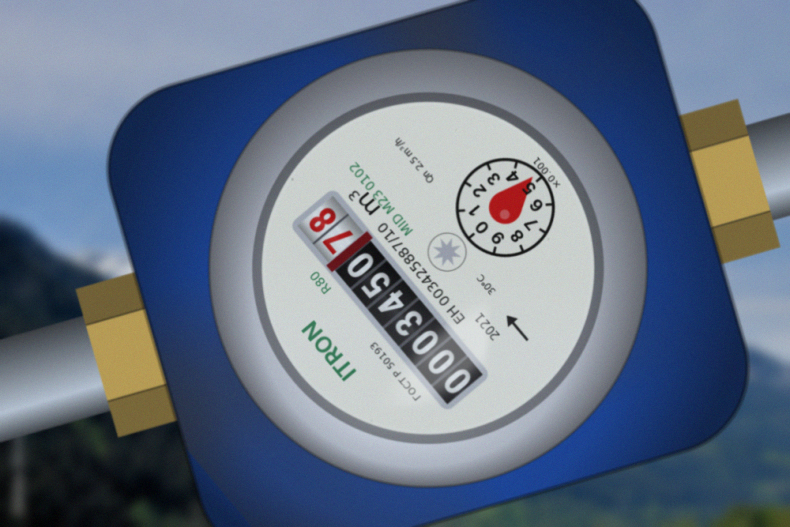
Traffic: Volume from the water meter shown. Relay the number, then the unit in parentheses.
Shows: 3450.784 (m³)
